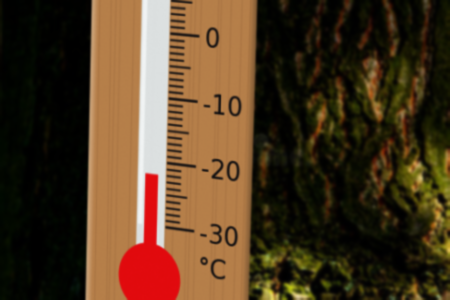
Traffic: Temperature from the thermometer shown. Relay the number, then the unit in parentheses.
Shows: -22 (°C)
